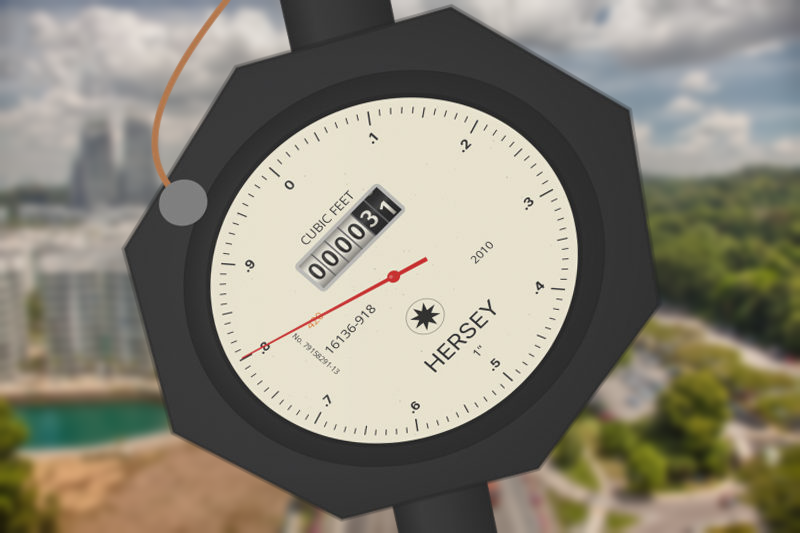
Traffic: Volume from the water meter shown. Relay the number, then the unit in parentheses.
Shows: 30.80 (ft³)
